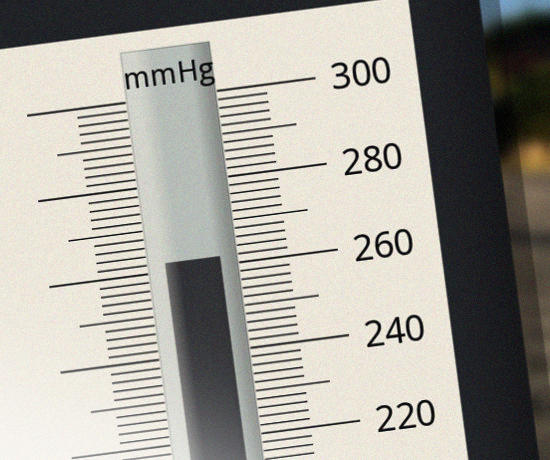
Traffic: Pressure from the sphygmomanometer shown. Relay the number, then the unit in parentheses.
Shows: 262 (mmHg)
